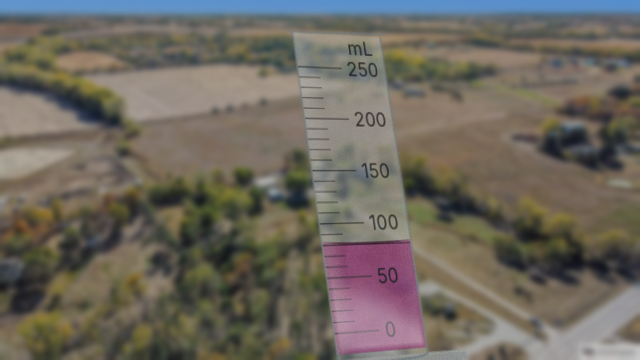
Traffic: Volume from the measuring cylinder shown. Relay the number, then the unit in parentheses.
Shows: 80 (mL)
